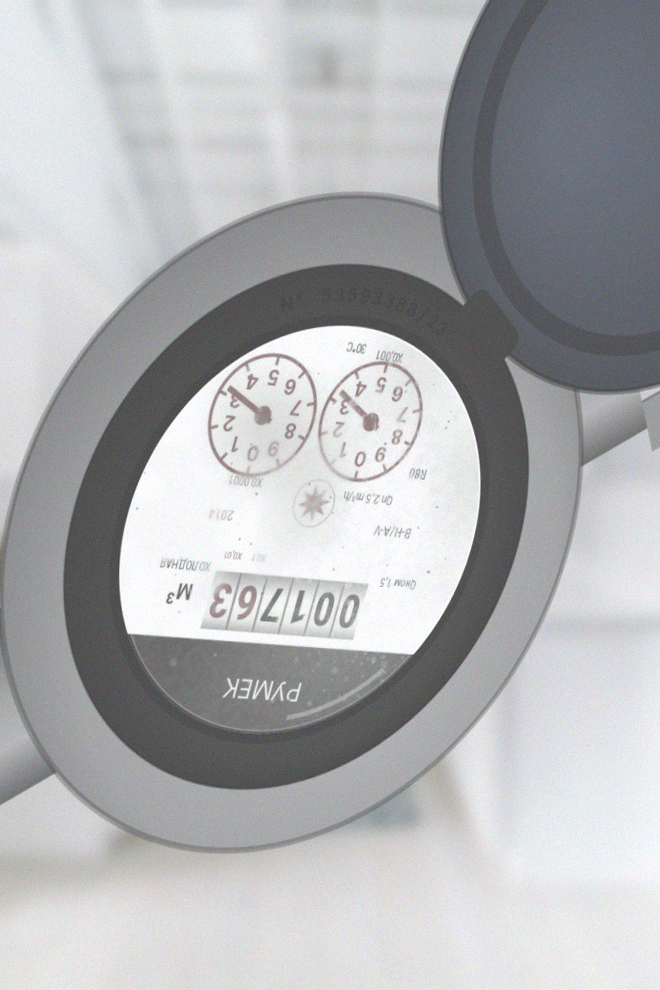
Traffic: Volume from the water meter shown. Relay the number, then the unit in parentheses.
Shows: 17.6333 (m³)
